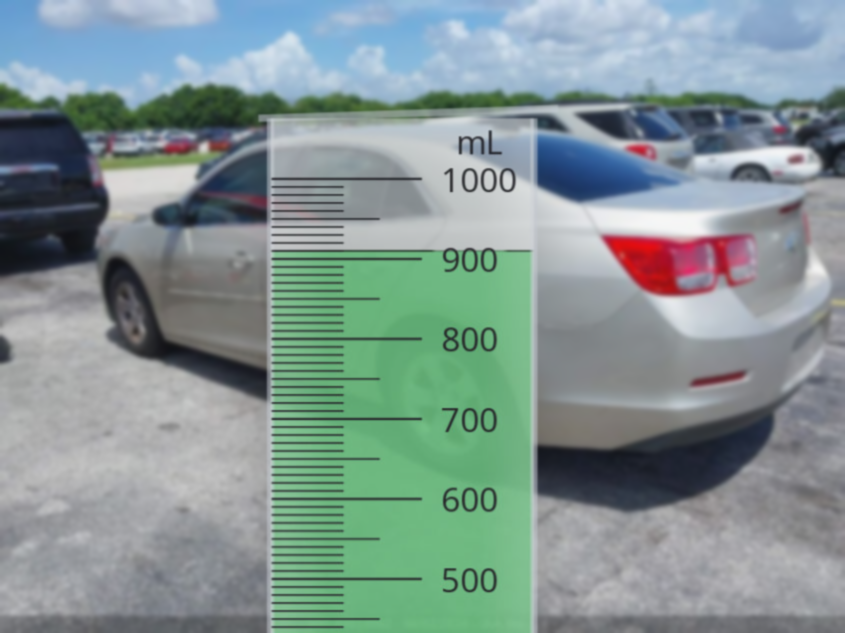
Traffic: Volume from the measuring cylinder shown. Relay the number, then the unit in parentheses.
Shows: 910 (mL)
